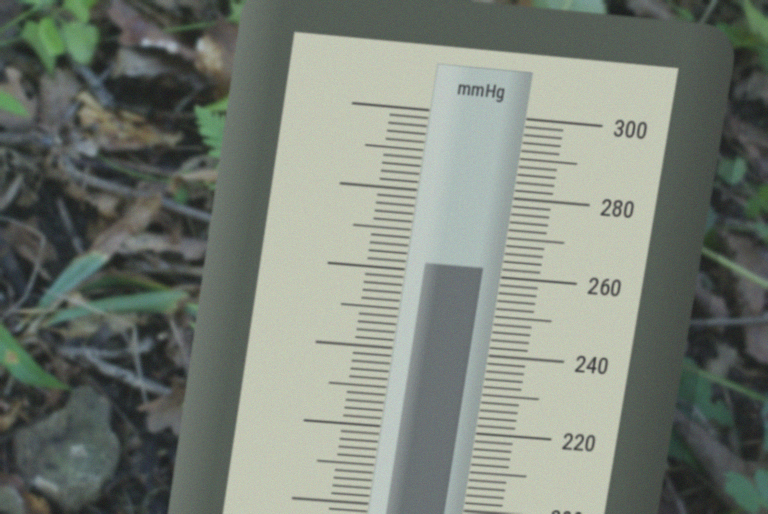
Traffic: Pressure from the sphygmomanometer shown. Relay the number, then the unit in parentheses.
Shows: 262 (mmHg)
